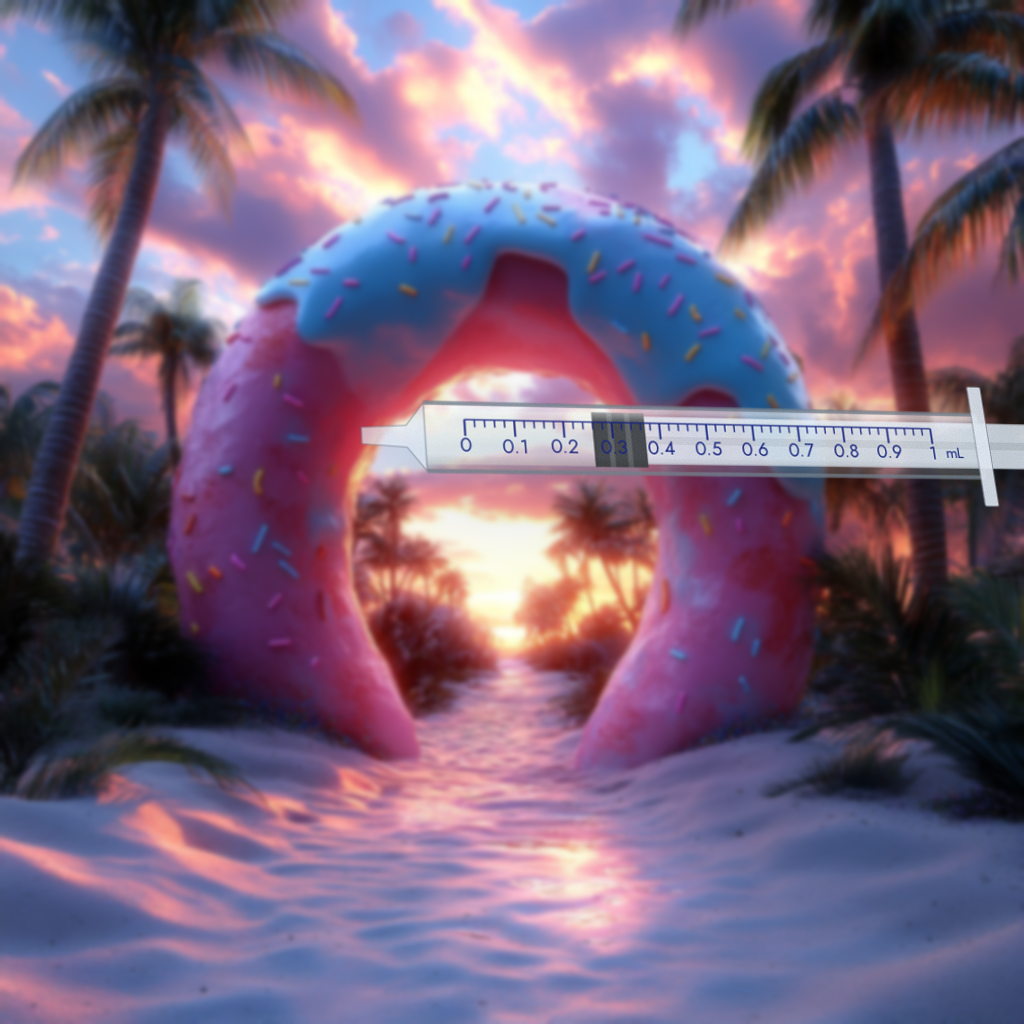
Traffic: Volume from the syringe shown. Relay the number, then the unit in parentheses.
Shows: 0.26 (mL)
